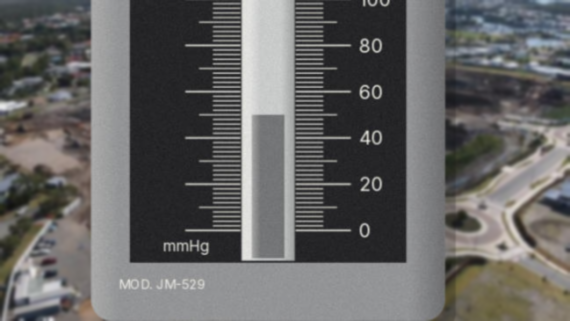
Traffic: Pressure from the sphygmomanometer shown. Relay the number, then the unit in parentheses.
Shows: 50 (mmHg)
